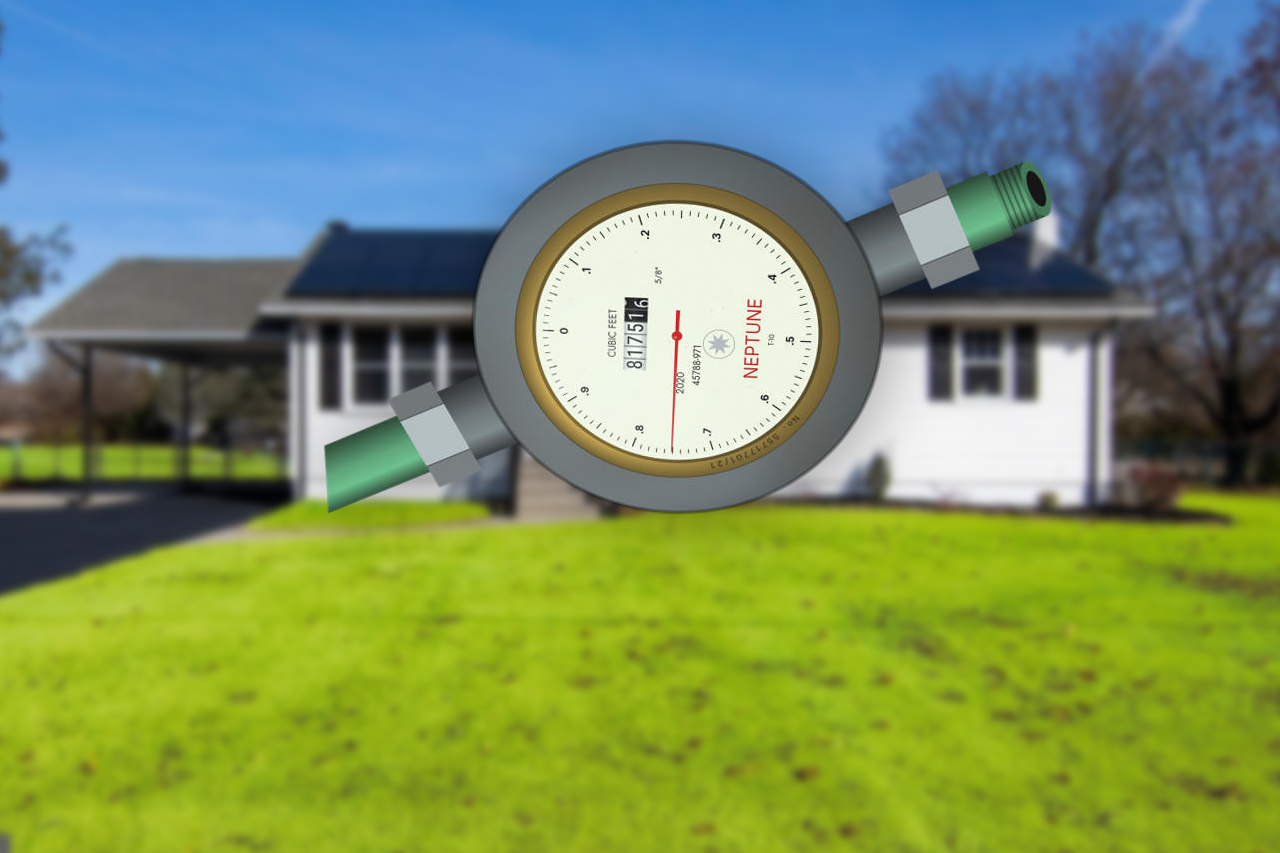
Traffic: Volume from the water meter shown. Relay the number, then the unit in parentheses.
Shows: 817515.75 (ft³)
